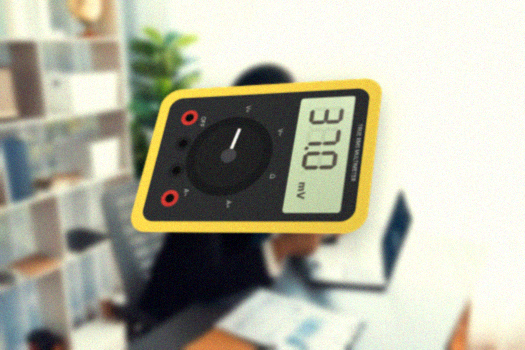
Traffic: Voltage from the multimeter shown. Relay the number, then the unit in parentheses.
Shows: 37.0 (mV)
